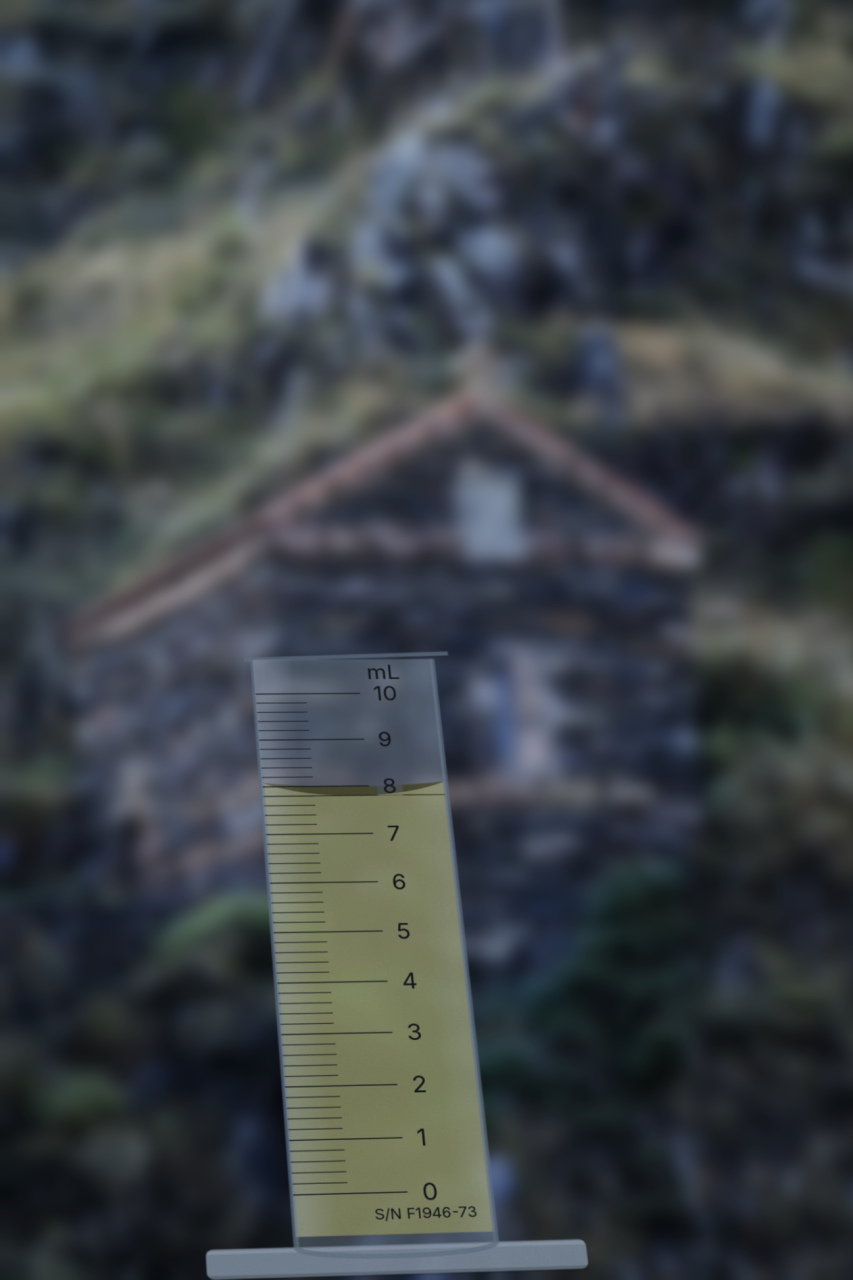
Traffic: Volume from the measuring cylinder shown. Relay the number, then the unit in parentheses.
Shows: 7.8 (mL)
